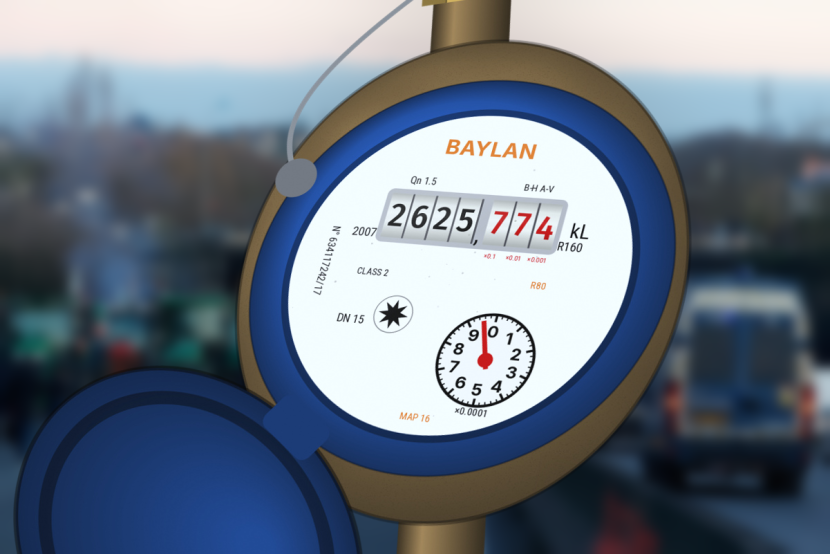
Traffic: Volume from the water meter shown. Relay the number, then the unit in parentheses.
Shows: 2625.7739 (kL)
